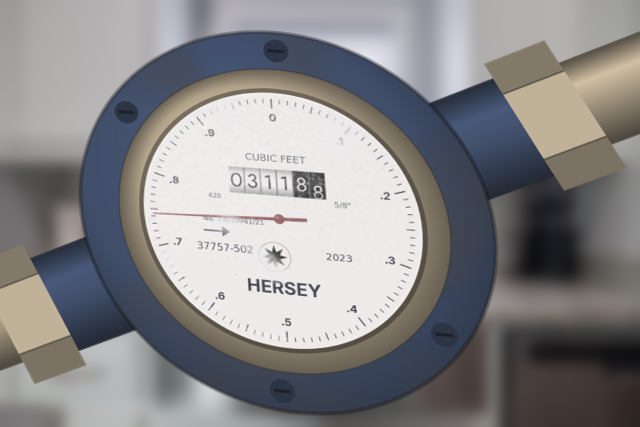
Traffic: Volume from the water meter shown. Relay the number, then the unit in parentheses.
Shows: 31187.74 (ft³)
